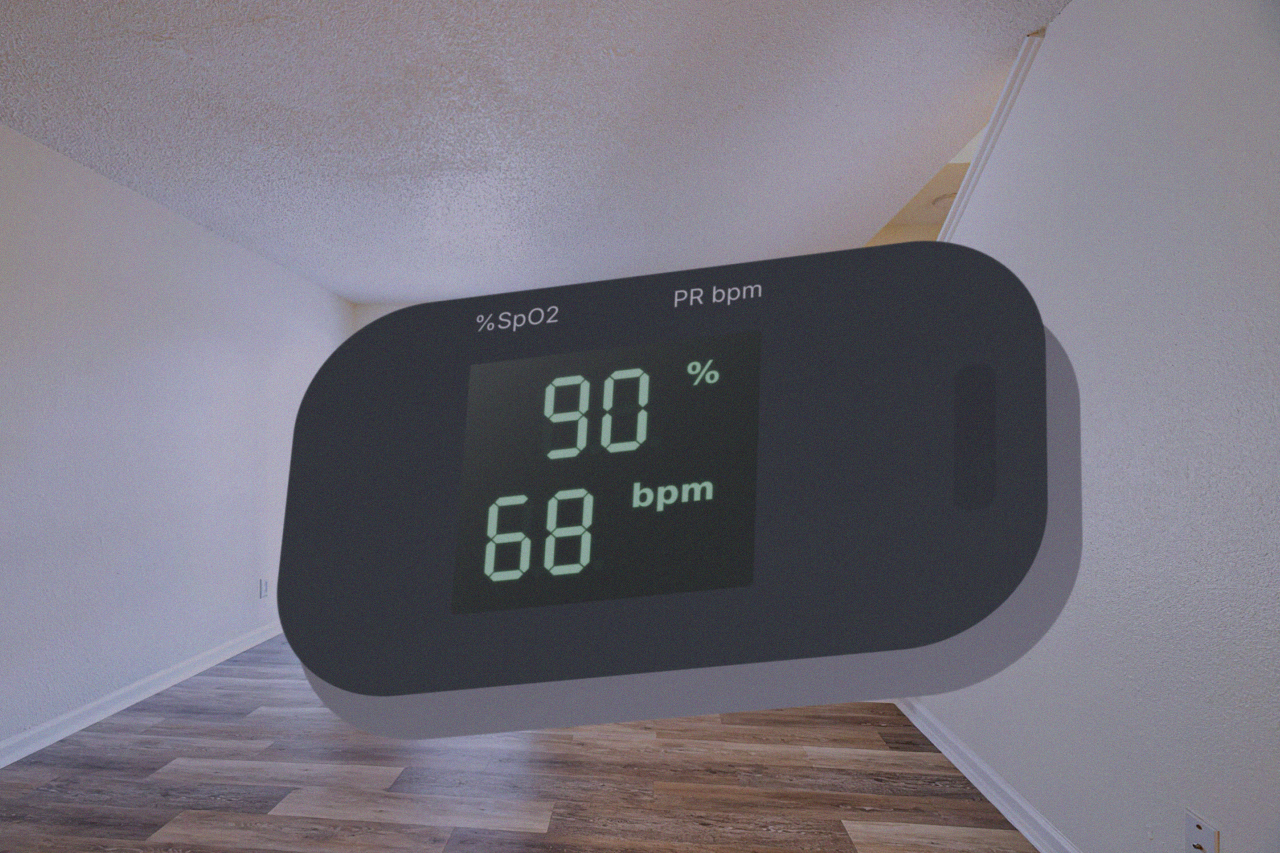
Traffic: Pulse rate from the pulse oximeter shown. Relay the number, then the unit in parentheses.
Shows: 68 (bpm)
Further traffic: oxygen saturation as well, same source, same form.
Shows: 90 (%)
